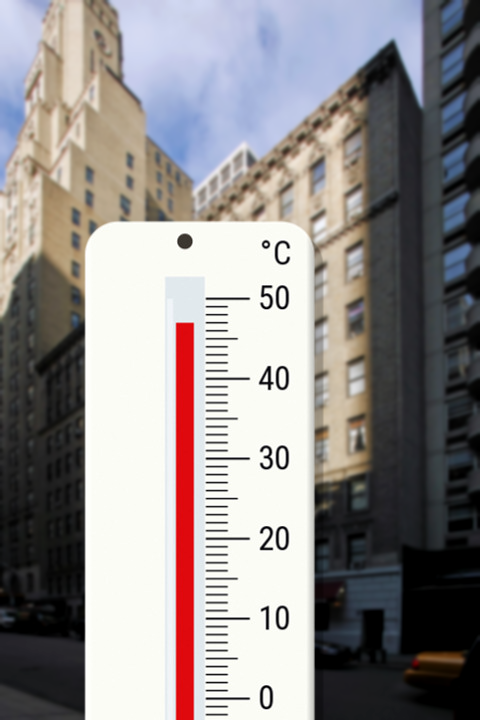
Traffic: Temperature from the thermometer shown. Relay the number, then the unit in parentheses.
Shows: 47 (°C)
